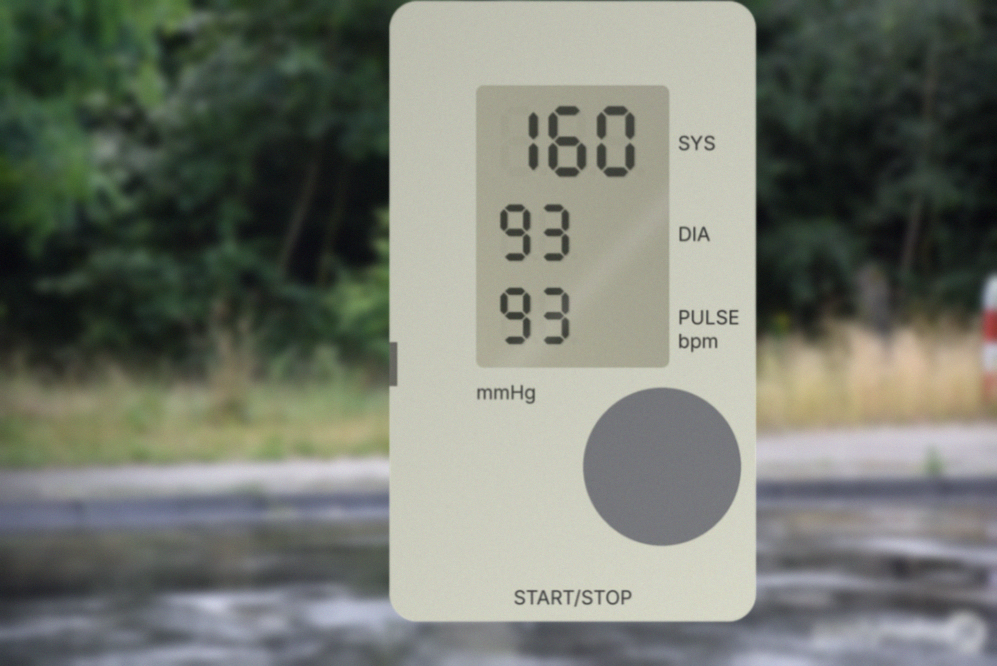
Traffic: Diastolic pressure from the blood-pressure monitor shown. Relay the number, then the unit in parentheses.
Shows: 93 (mmHg)
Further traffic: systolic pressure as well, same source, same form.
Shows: 160 (mmHg)
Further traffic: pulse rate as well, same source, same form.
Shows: 93 (bpm)
